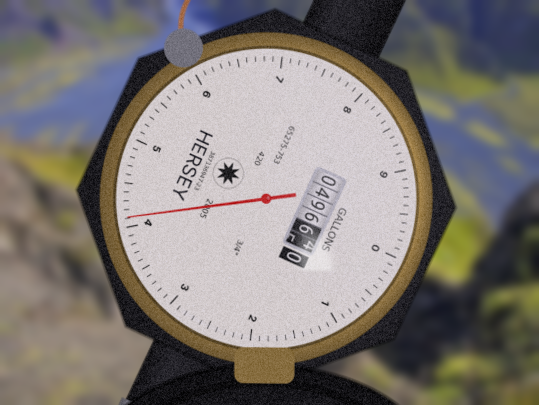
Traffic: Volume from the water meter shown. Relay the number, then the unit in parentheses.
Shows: 496644.1 (gal)
